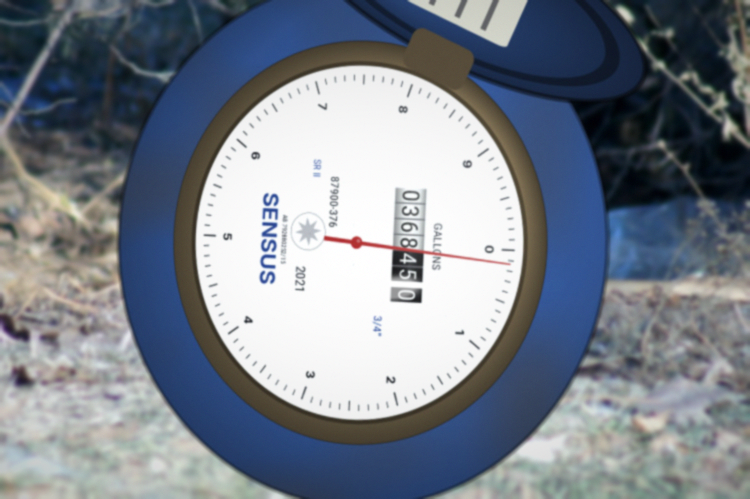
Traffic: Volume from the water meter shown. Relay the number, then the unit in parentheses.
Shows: 368450.1 (gal)
